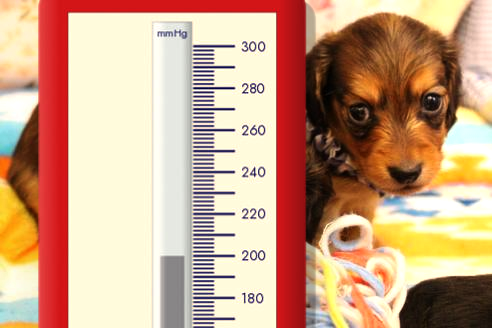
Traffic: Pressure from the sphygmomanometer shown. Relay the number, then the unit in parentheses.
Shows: 200 (mmHg)
